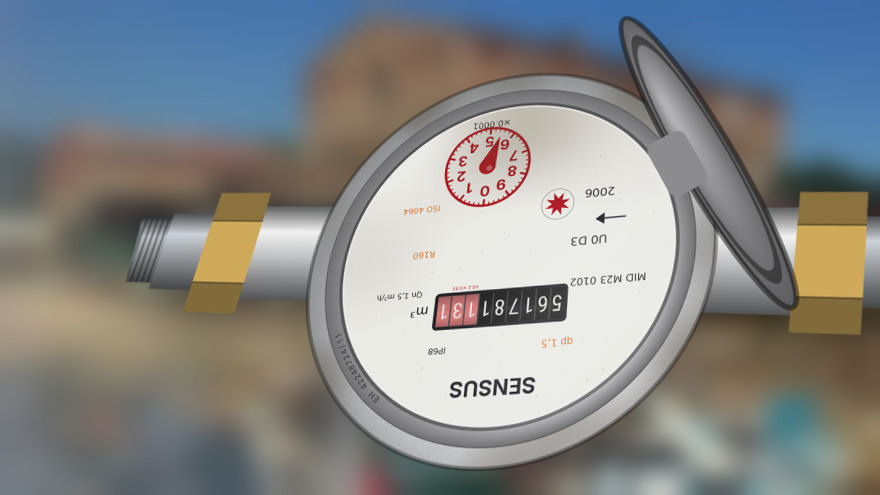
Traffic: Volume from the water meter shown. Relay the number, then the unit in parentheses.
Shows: 561781.1315 (m³)
